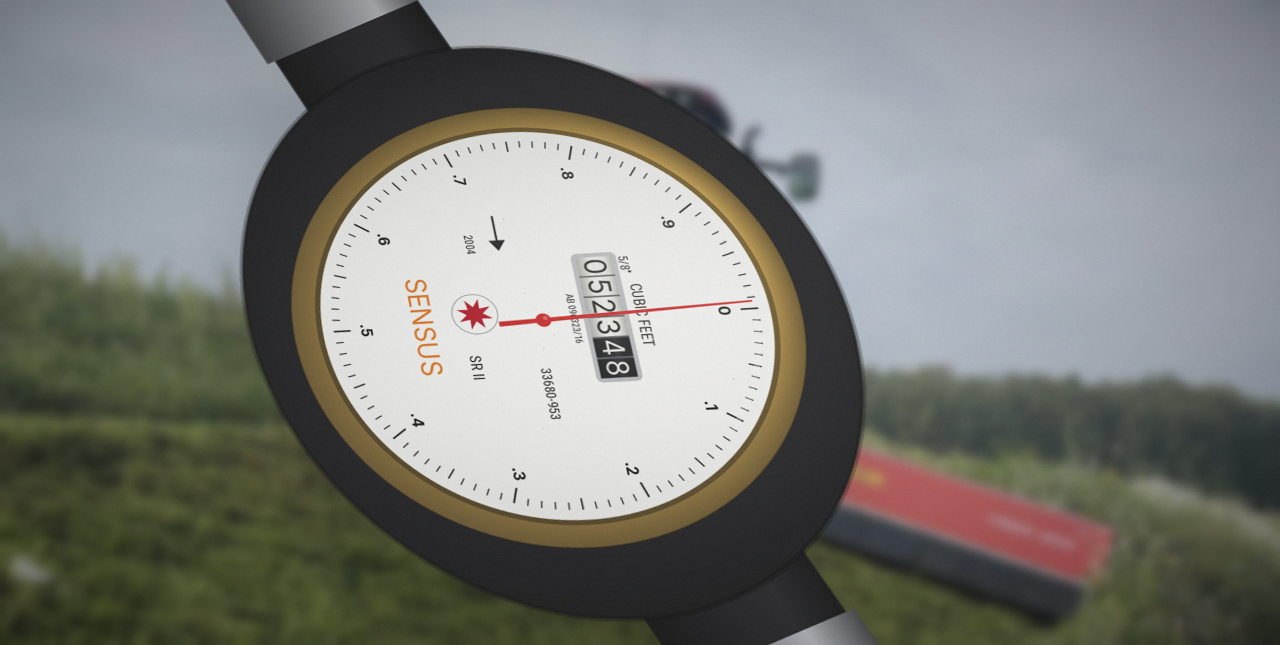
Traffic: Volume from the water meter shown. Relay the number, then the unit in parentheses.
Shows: 52347.99 (ft³)
